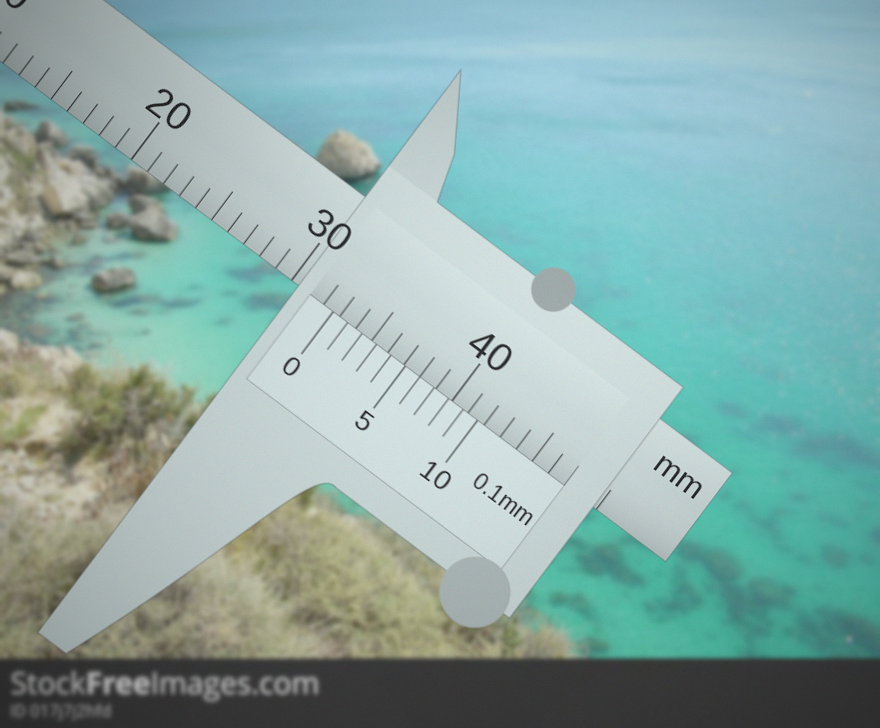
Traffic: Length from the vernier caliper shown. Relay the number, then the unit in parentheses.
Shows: 32.6 (mm)
